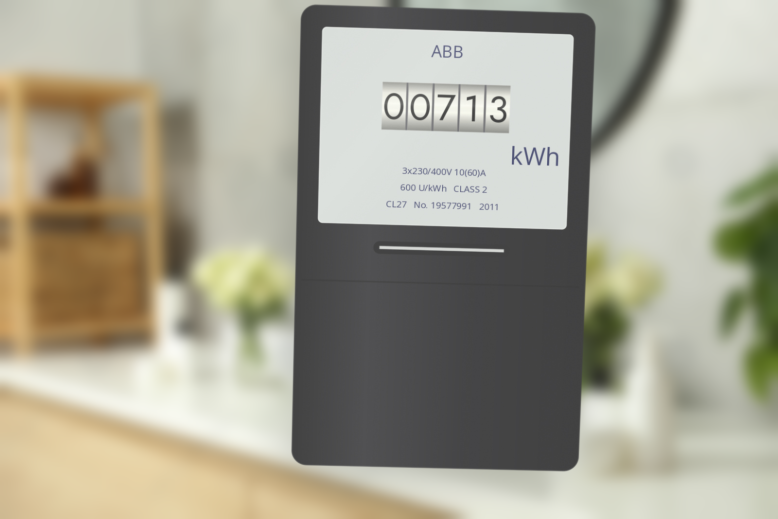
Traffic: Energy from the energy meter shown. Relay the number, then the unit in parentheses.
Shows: 713 (kWh)
